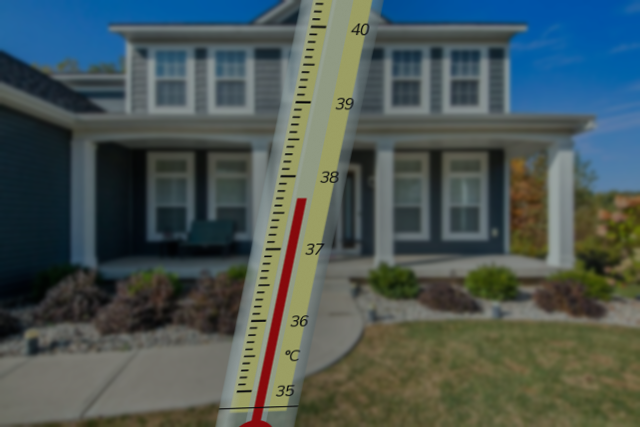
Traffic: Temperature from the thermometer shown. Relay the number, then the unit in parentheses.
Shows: 37.7 (°C)
